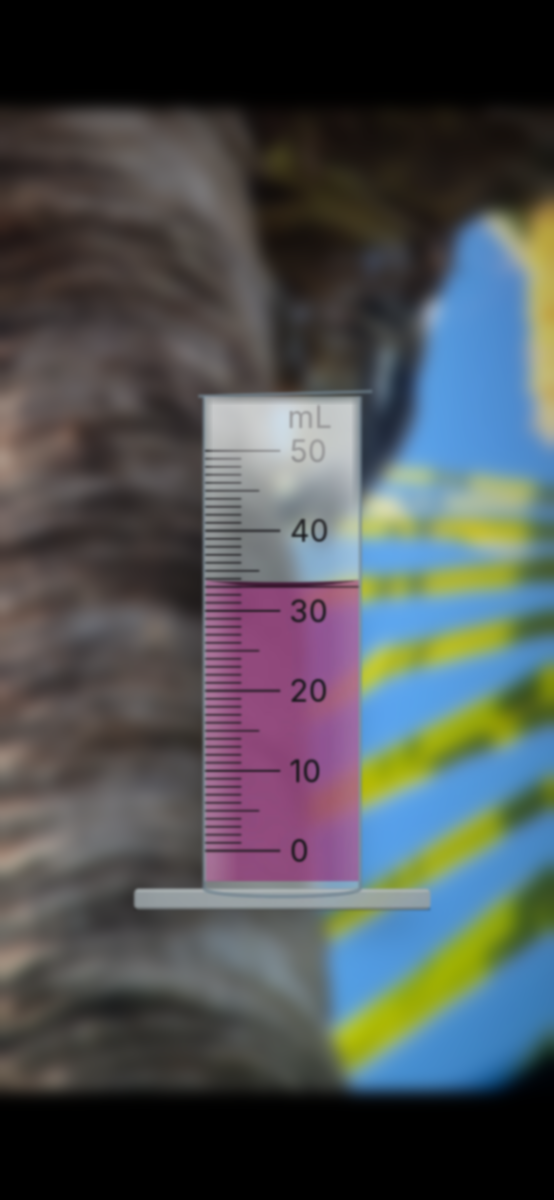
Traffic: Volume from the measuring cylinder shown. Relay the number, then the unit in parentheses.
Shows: 33 (mL)
